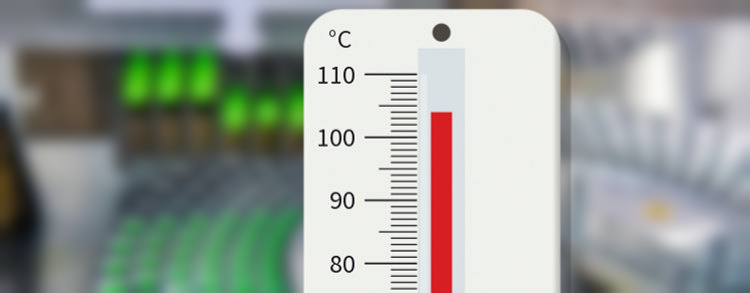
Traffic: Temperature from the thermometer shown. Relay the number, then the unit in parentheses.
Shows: 104 (°C)
